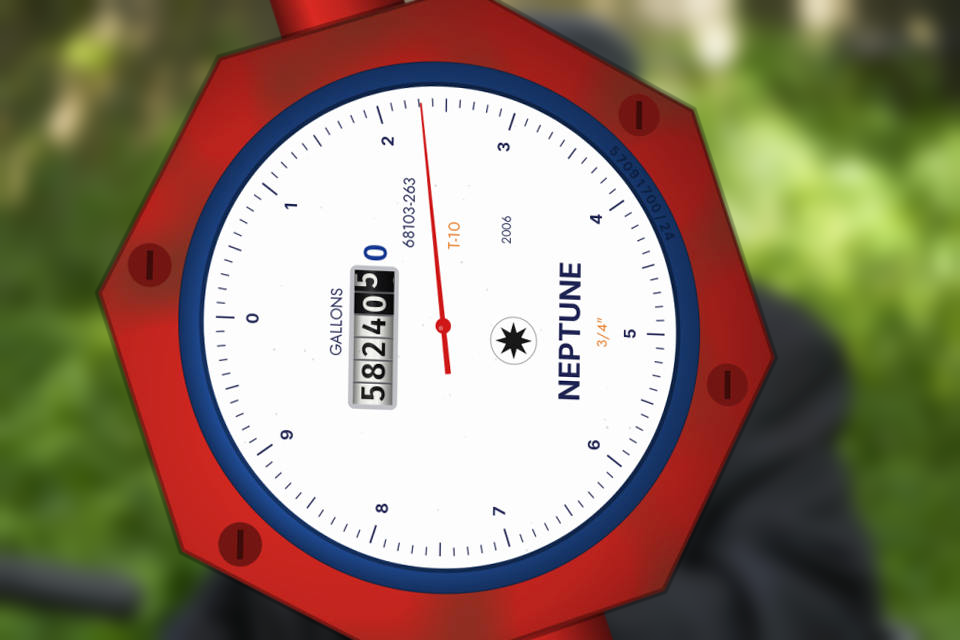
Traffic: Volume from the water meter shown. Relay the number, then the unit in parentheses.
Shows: 5824052.3 (gal)
